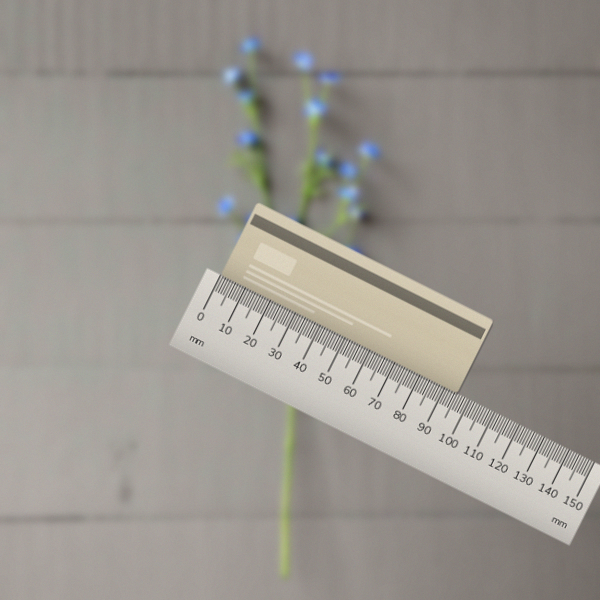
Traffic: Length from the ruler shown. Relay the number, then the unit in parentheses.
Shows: 95 (mm)
